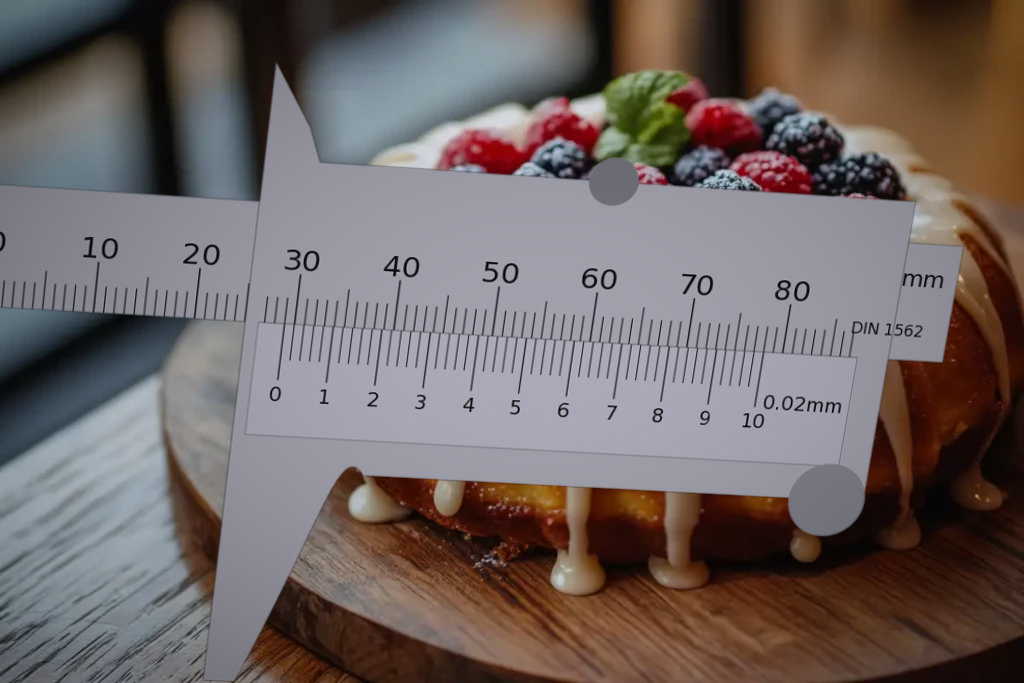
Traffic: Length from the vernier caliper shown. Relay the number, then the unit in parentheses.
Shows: 29.0 (mm)
